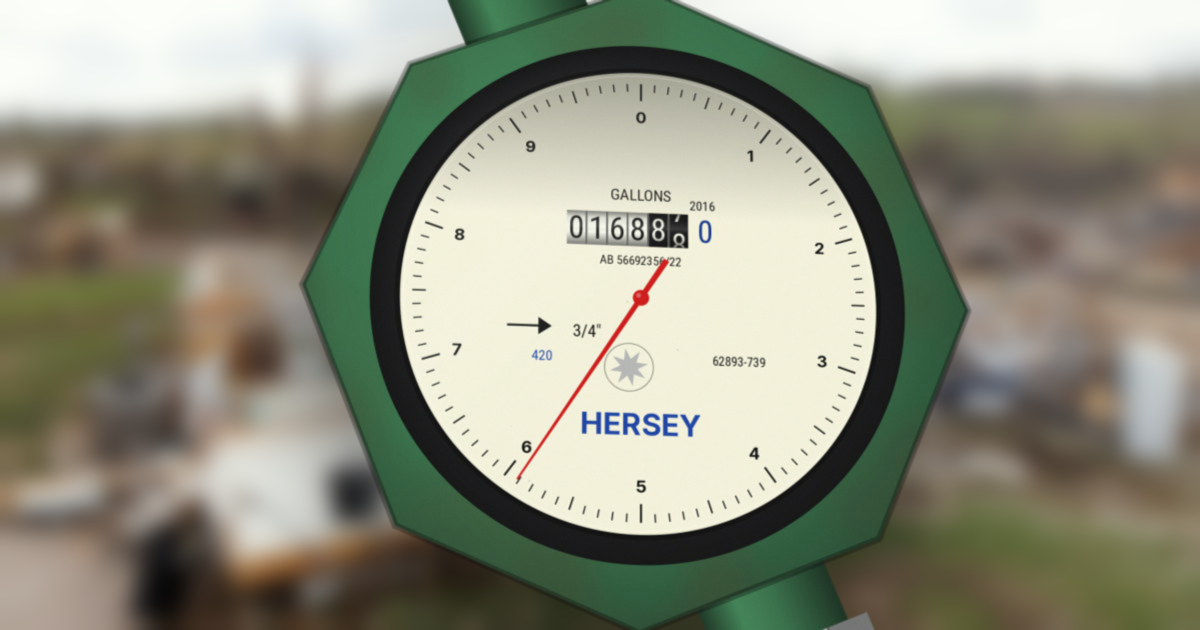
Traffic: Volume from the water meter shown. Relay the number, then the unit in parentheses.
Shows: 168875.9 (gal)
